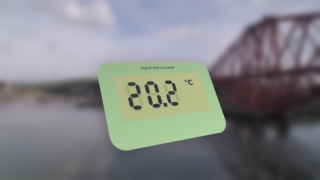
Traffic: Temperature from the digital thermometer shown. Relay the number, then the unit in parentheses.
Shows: 20.2 (°C)
